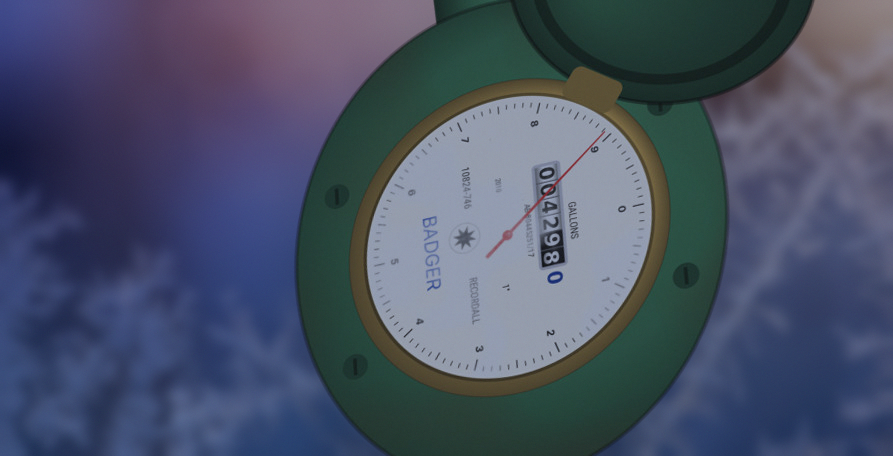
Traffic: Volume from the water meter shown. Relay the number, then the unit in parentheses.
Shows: 42978.9 (gal)
